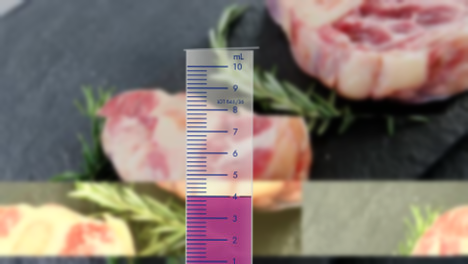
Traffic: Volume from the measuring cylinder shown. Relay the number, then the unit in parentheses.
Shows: 4 (mL)
